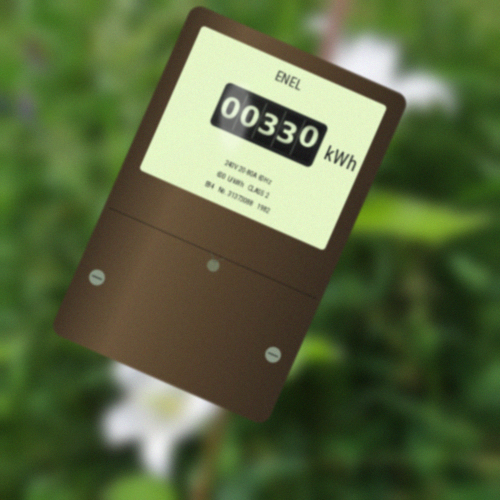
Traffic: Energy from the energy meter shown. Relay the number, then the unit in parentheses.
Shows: 330 (kWh)
